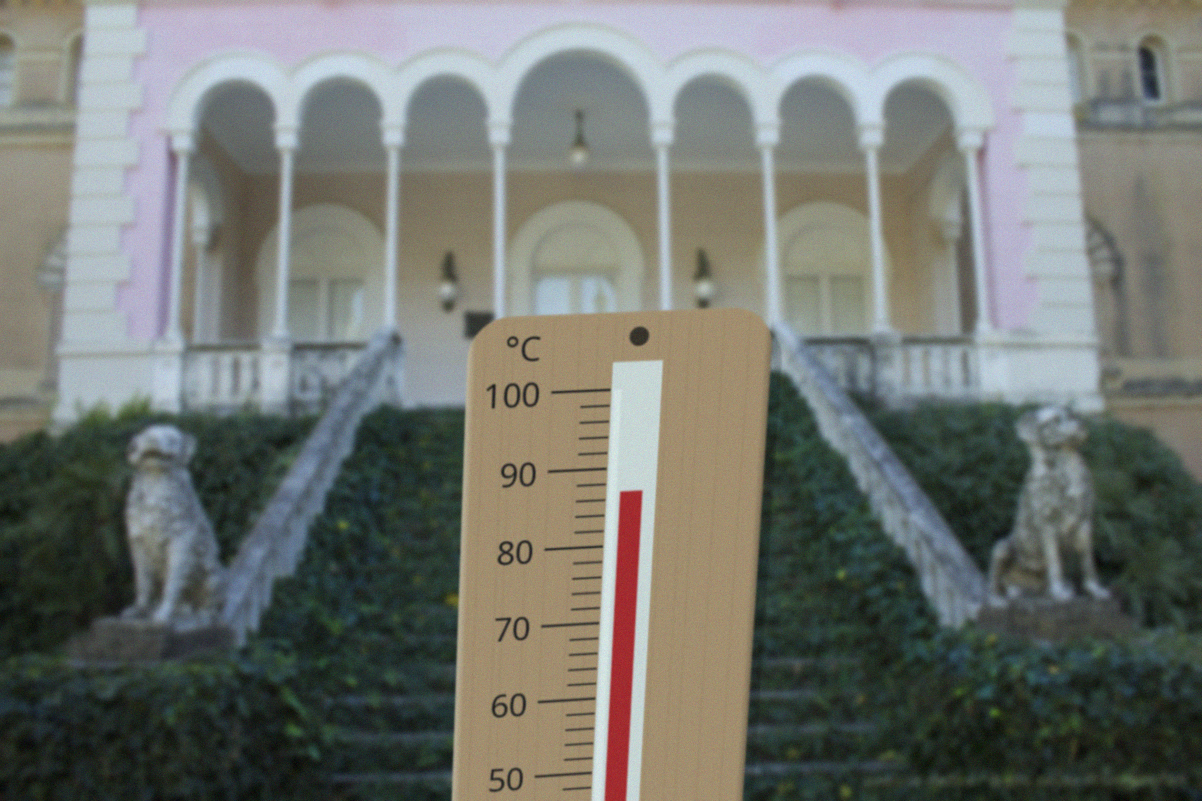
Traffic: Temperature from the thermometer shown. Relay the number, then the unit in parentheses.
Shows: 87 (°C)
